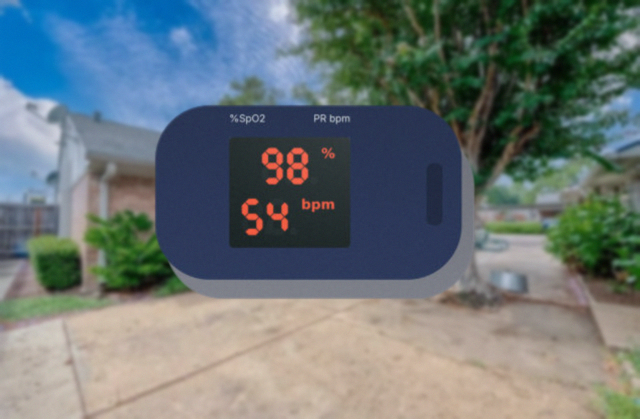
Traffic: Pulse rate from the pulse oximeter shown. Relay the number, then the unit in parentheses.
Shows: 54 (bpm)
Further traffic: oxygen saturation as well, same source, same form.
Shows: 98 (%)
